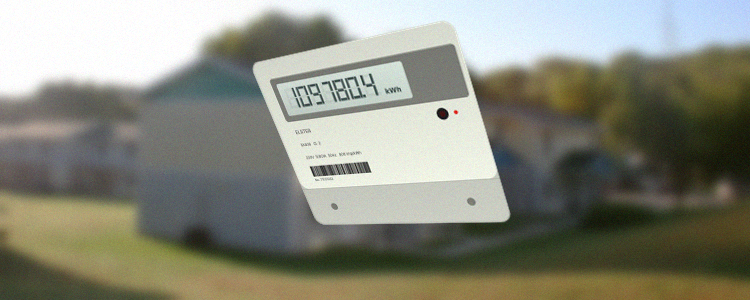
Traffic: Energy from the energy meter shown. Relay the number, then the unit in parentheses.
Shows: 109780.4 (kWh)
